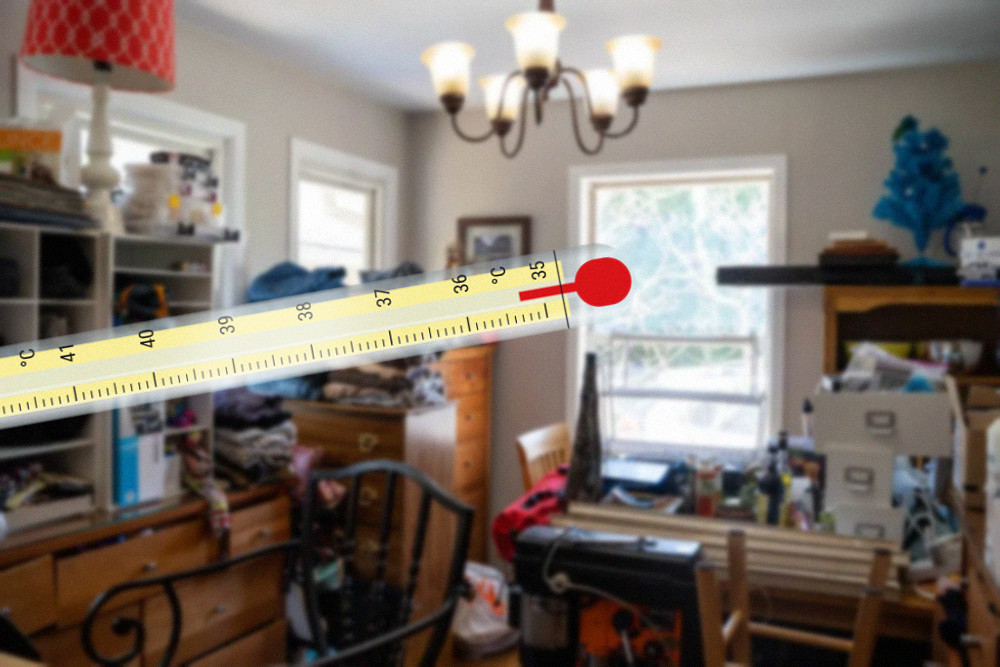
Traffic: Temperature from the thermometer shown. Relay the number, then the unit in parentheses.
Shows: 35.3 (°C)
